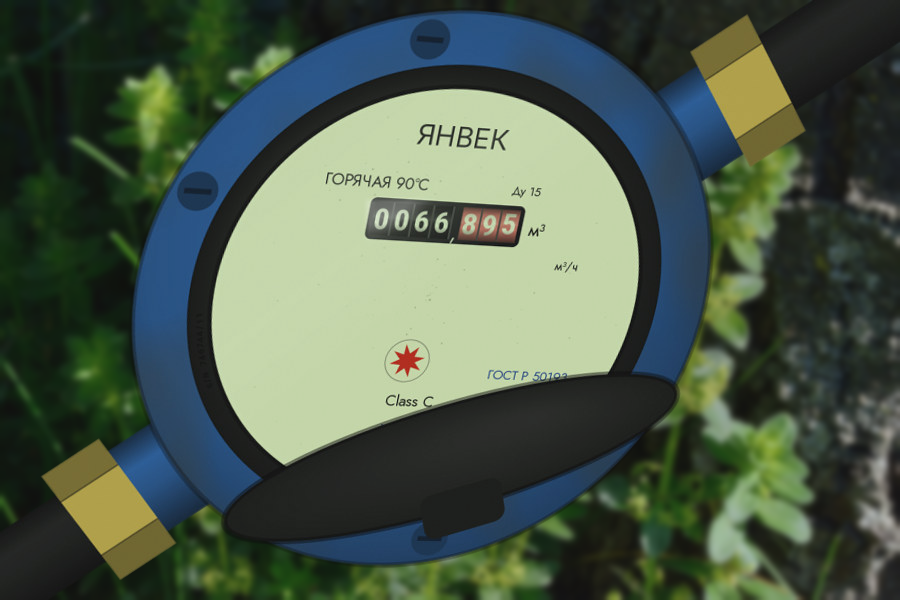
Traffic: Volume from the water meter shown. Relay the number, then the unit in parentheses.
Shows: 66.895 (m³)
